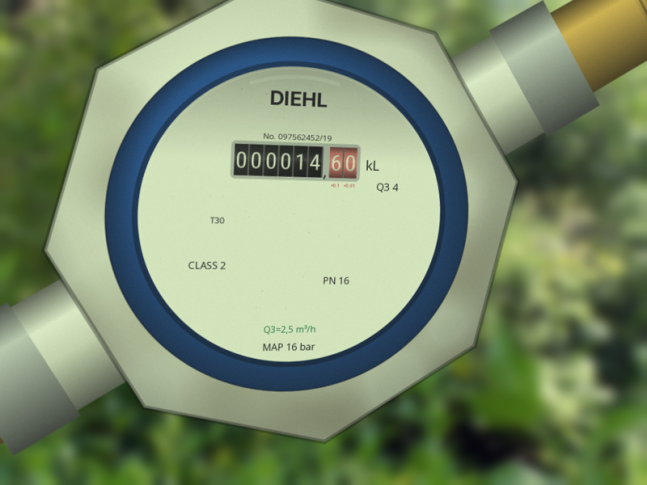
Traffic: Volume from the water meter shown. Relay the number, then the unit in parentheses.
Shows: 14.60 (kL)
